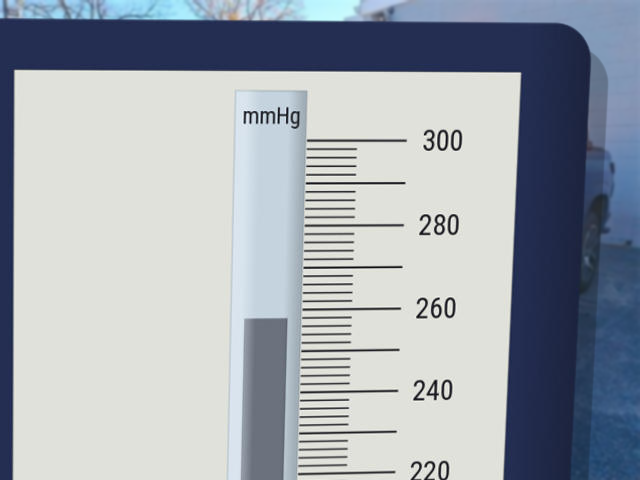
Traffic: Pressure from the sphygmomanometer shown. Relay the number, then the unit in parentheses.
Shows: 258 (mmHg)
